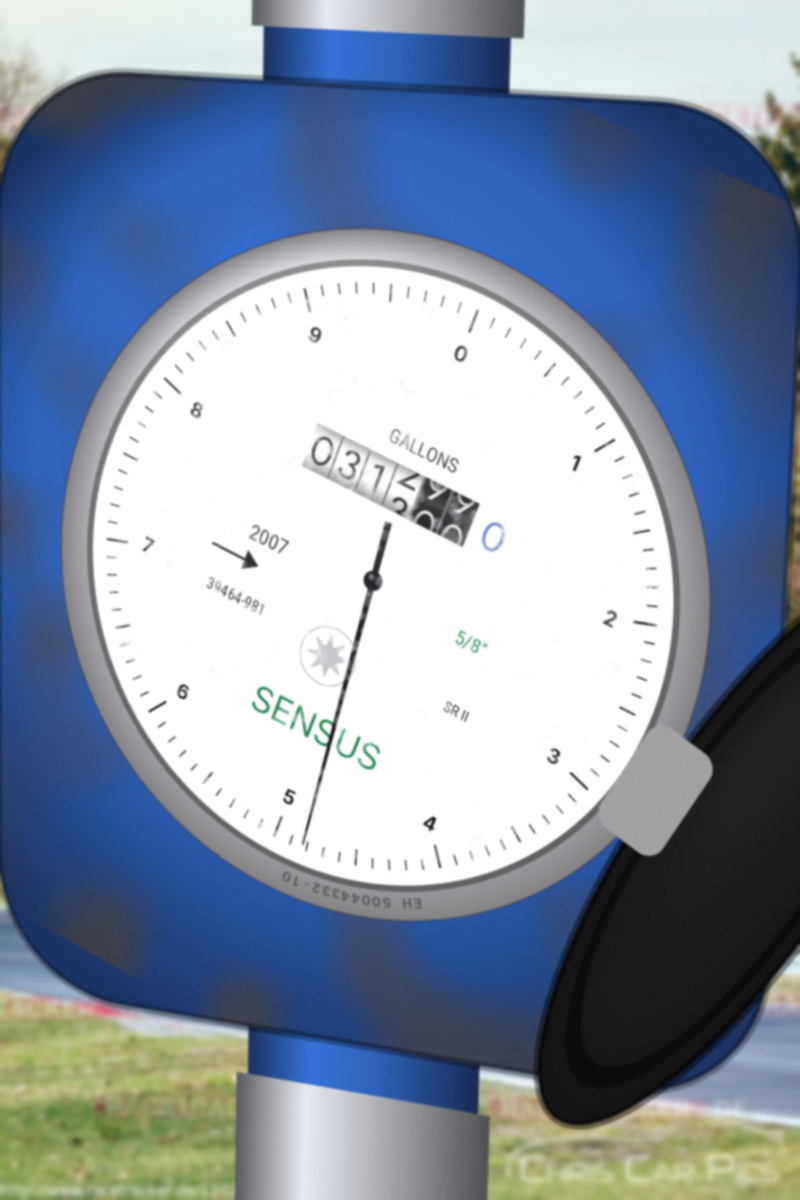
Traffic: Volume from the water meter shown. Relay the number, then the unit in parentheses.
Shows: 312994.8 (gal)
